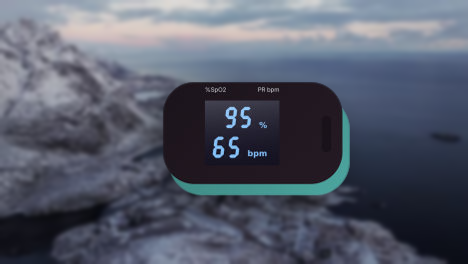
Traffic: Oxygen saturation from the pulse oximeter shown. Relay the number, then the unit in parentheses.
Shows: 95 (%)
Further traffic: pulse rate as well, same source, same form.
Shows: 65 (bpm)
